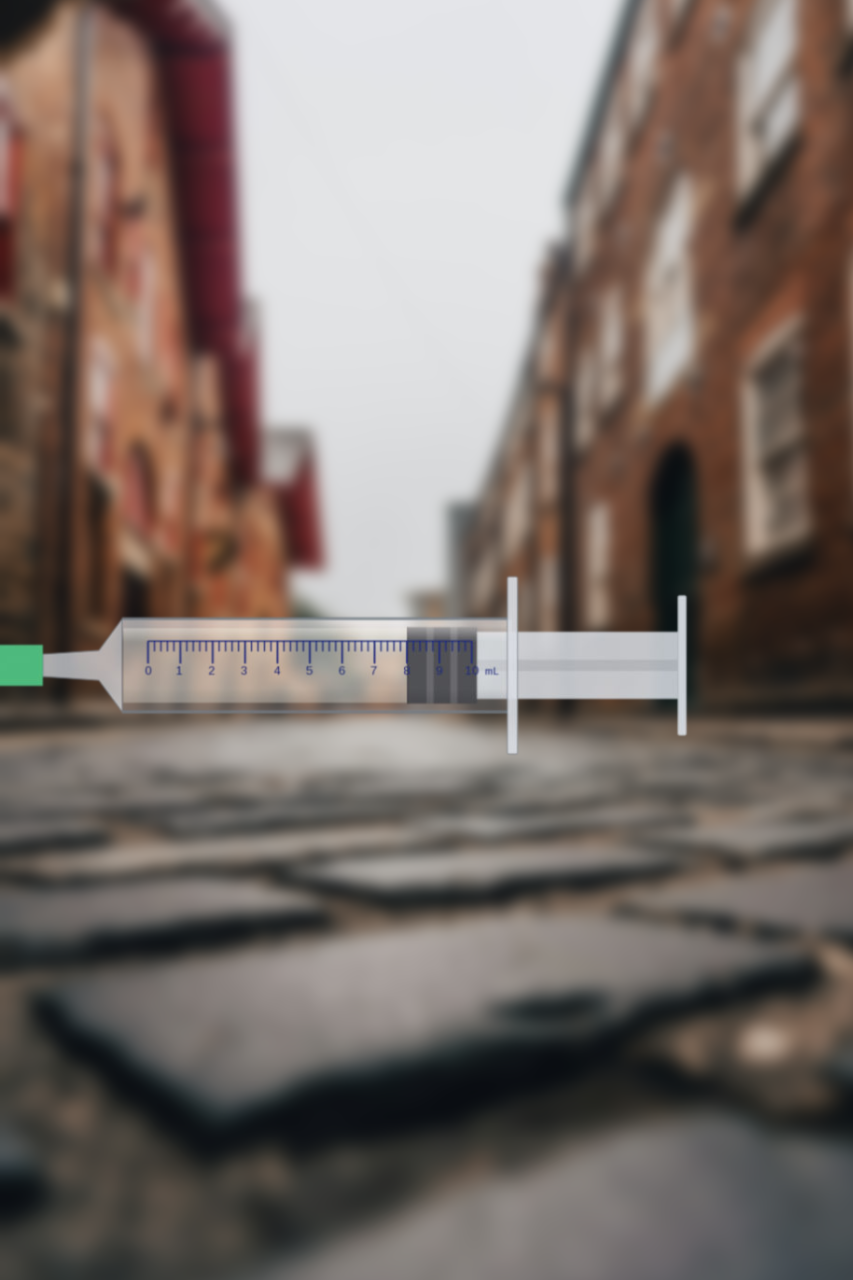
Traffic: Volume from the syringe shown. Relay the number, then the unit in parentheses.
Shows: 8 (mL)
